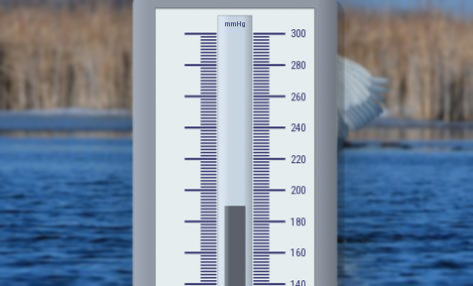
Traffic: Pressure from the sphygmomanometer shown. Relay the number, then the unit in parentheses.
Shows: 190 (mmHg)
